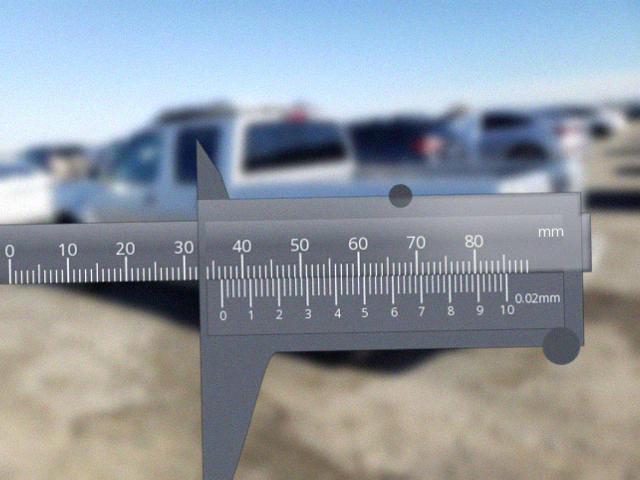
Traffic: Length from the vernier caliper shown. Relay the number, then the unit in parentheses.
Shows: 36.4 (mm)
